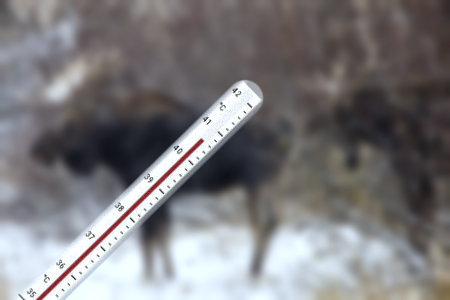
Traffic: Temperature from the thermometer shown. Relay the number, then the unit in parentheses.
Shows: 40.6 (°C)
